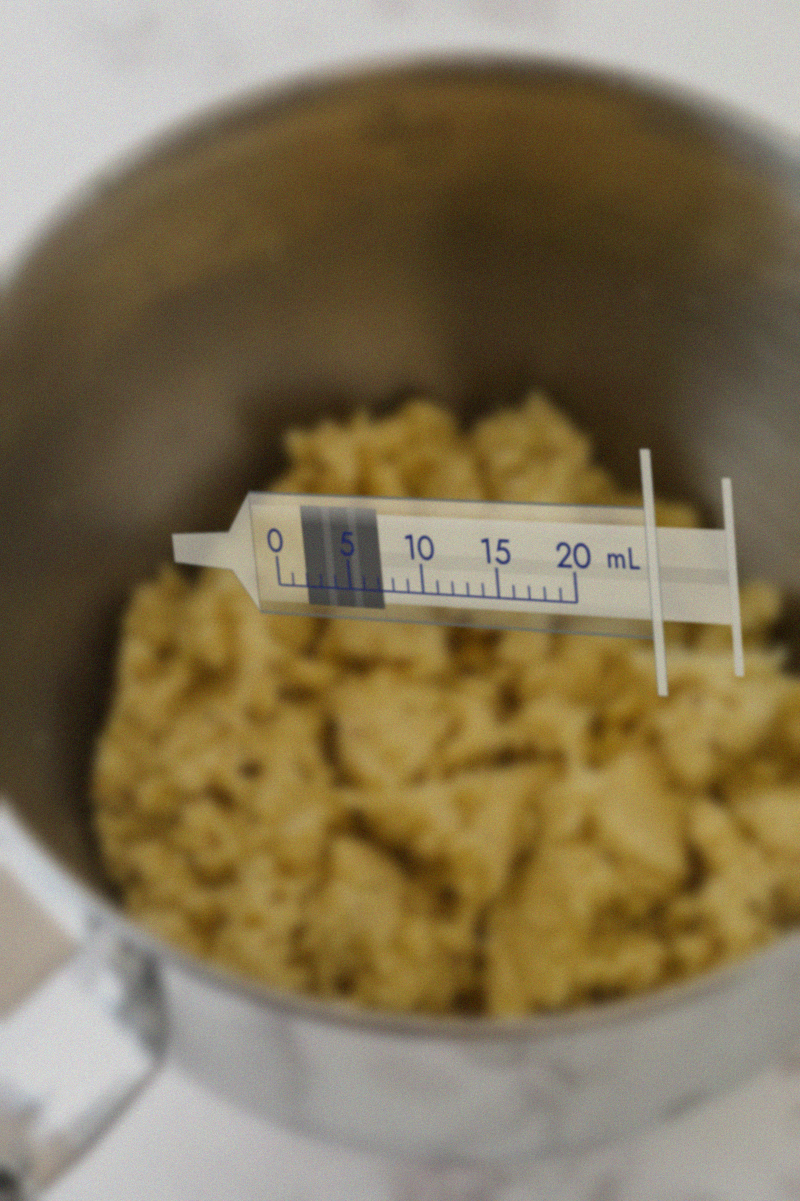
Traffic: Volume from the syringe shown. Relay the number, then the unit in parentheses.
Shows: 2 (mL)
